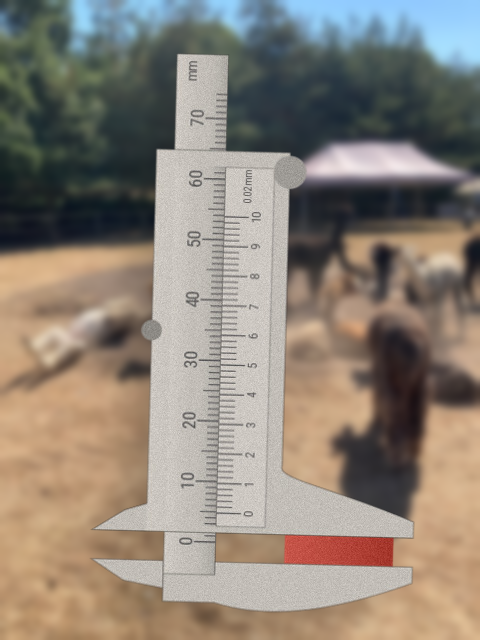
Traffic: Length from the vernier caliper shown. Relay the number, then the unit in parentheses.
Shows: 4.8 (mm)
